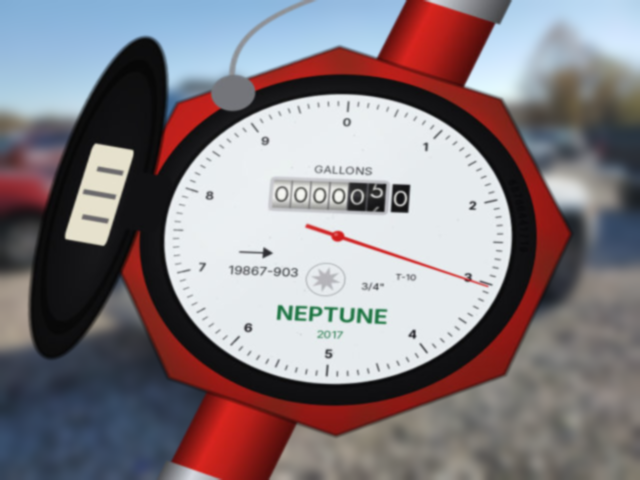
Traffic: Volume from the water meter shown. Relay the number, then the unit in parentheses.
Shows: 53.0 (gal)
